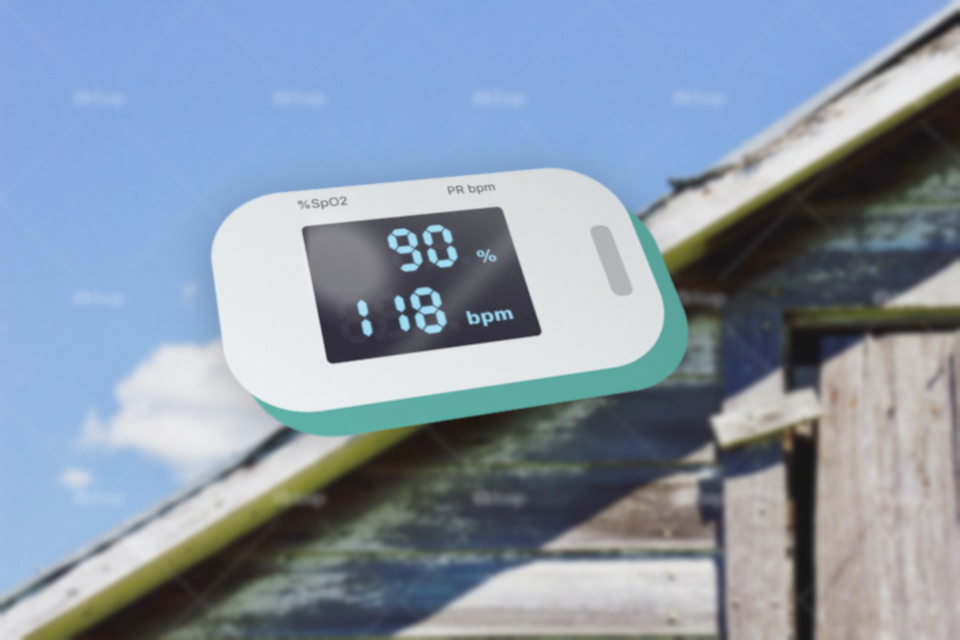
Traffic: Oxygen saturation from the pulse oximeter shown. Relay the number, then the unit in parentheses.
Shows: 90 (%)
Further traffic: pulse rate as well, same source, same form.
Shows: 118 (bpm)
